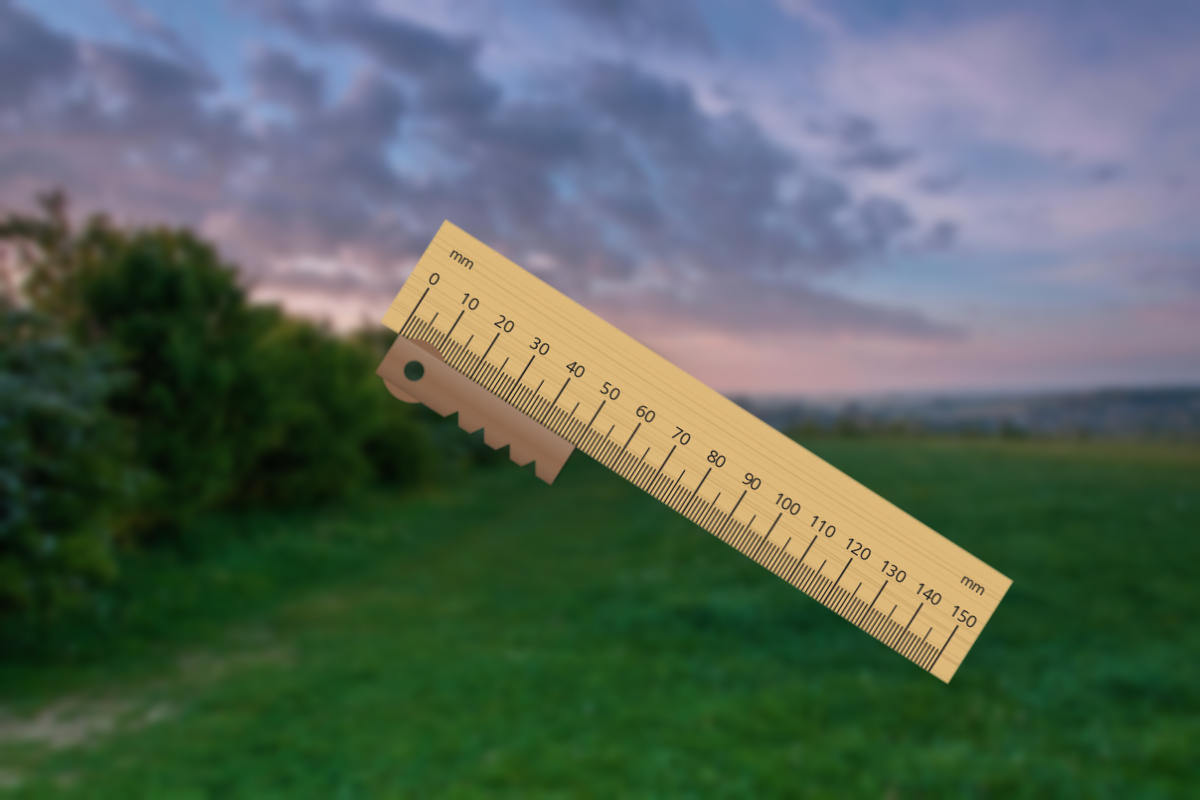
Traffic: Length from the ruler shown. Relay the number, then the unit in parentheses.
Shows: 50 (mm)
